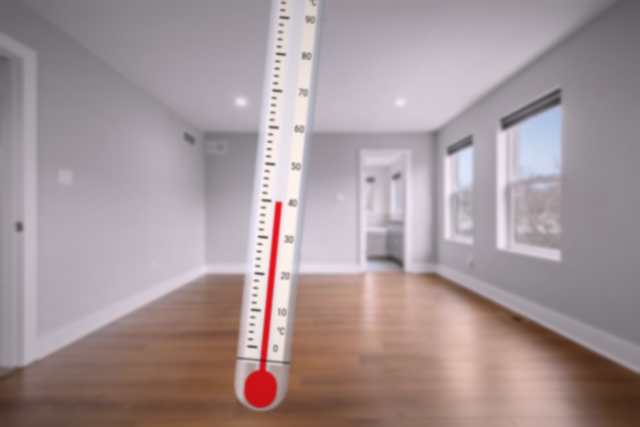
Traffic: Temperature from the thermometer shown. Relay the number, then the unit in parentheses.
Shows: 40 (°C)
